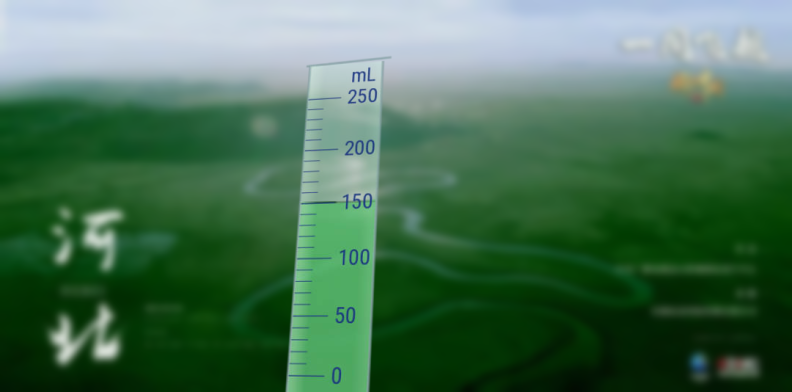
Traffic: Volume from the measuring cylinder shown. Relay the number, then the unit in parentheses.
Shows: 150 (mL)
